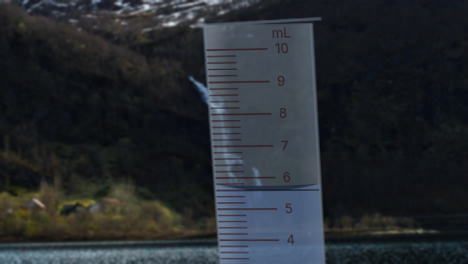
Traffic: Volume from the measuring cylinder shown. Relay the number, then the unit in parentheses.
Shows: 5.6 (mL)
